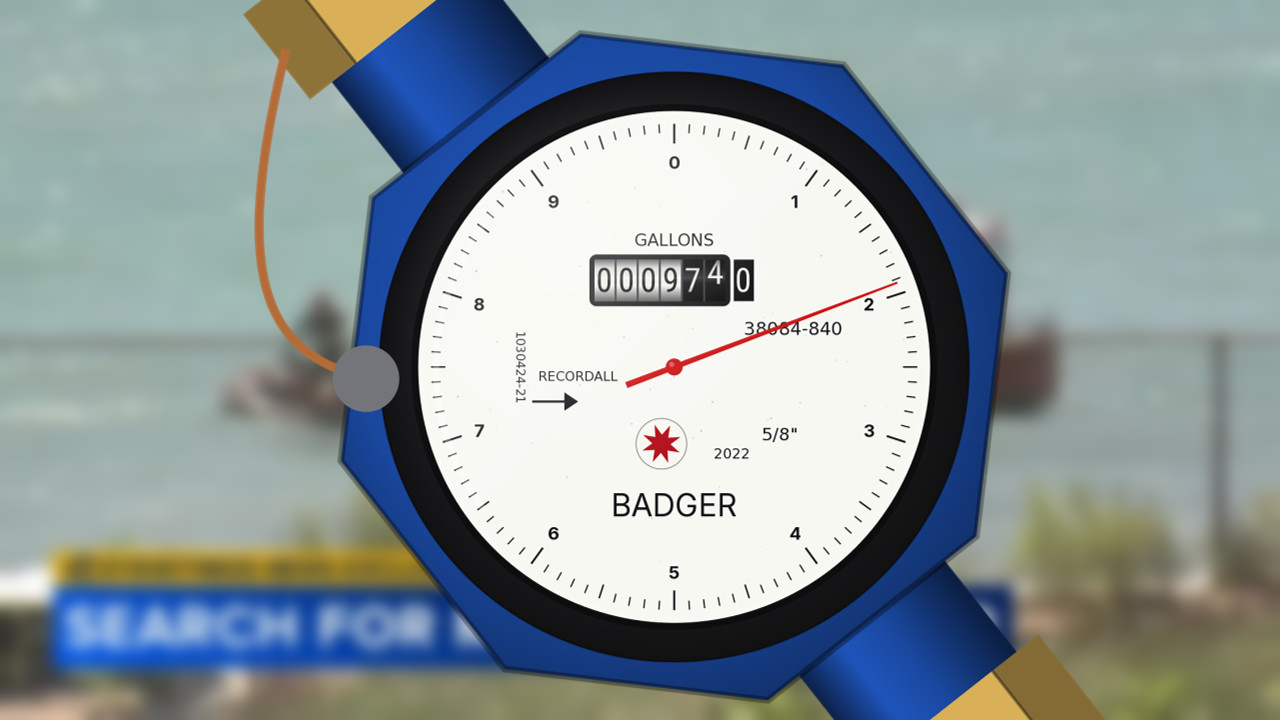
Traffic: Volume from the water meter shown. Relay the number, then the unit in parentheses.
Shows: 9741.9 (gal)
